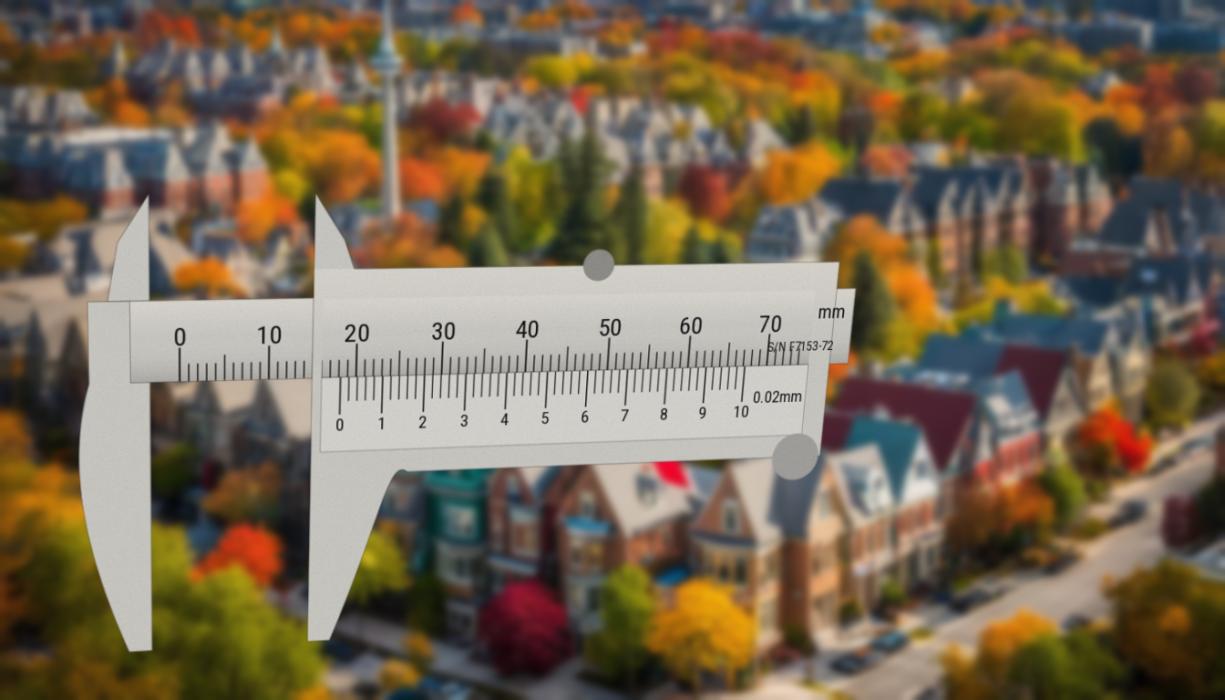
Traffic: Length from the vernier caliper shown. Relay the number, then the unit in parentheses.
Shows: 18.2 (mm)
